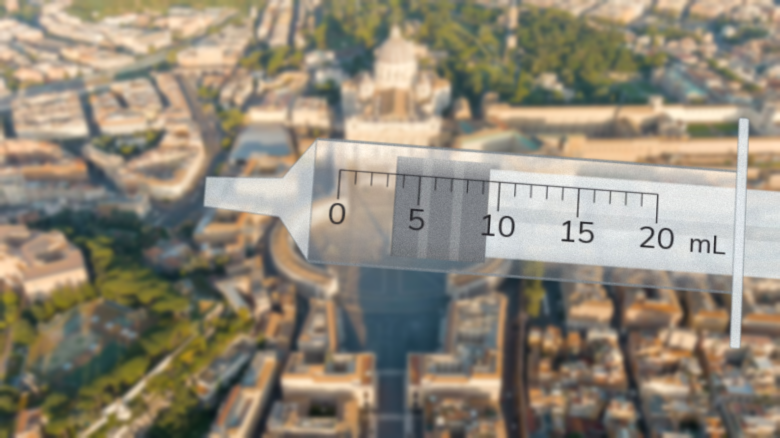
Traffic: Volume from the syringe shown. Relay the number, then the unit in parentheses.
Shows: 3.5 (mL)
